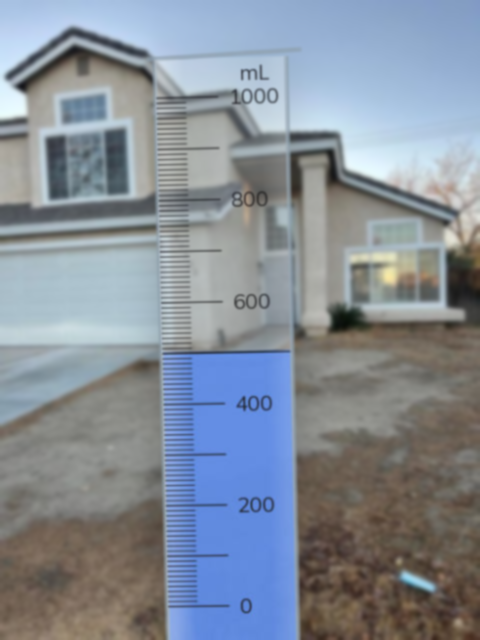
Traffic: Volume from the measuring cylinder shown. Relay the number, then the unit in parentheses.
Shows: 500 (mL)
